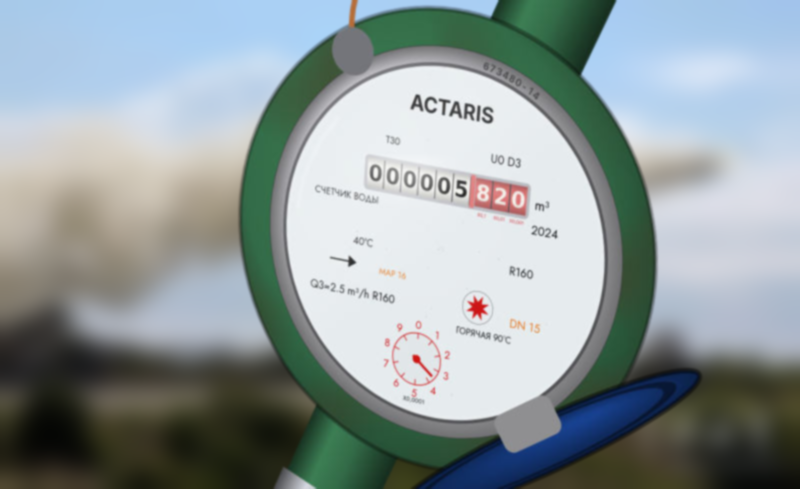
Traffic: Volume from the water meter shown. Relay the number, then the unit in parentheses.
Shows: 5.8203 (m³)
